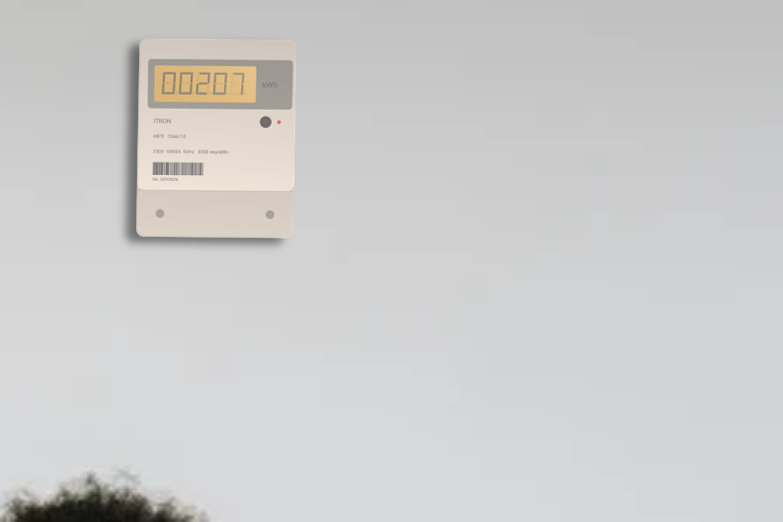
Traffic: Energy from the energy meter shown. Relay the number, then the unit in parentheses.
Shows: 207 (kWh)
